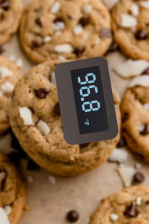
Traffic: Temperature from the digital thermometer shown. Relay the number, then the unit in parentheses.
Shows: 96.8 (°F)
